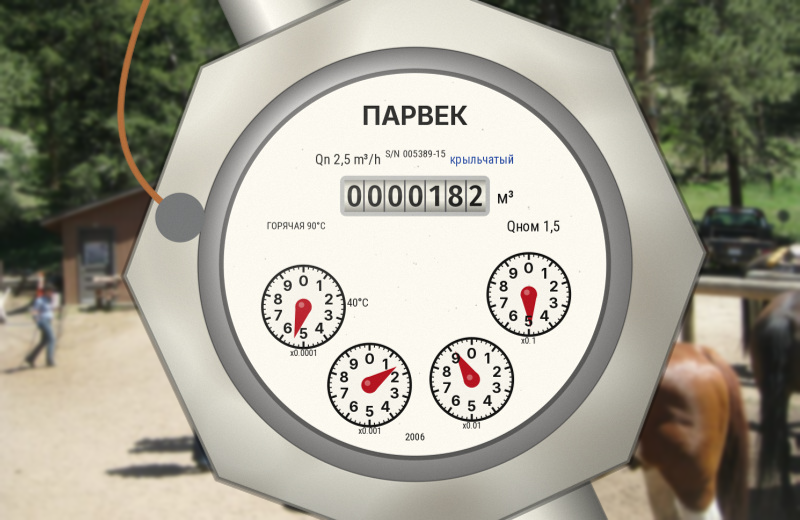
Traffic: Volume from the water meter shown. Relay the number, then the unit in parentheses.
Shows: 182.4915 (m³)
